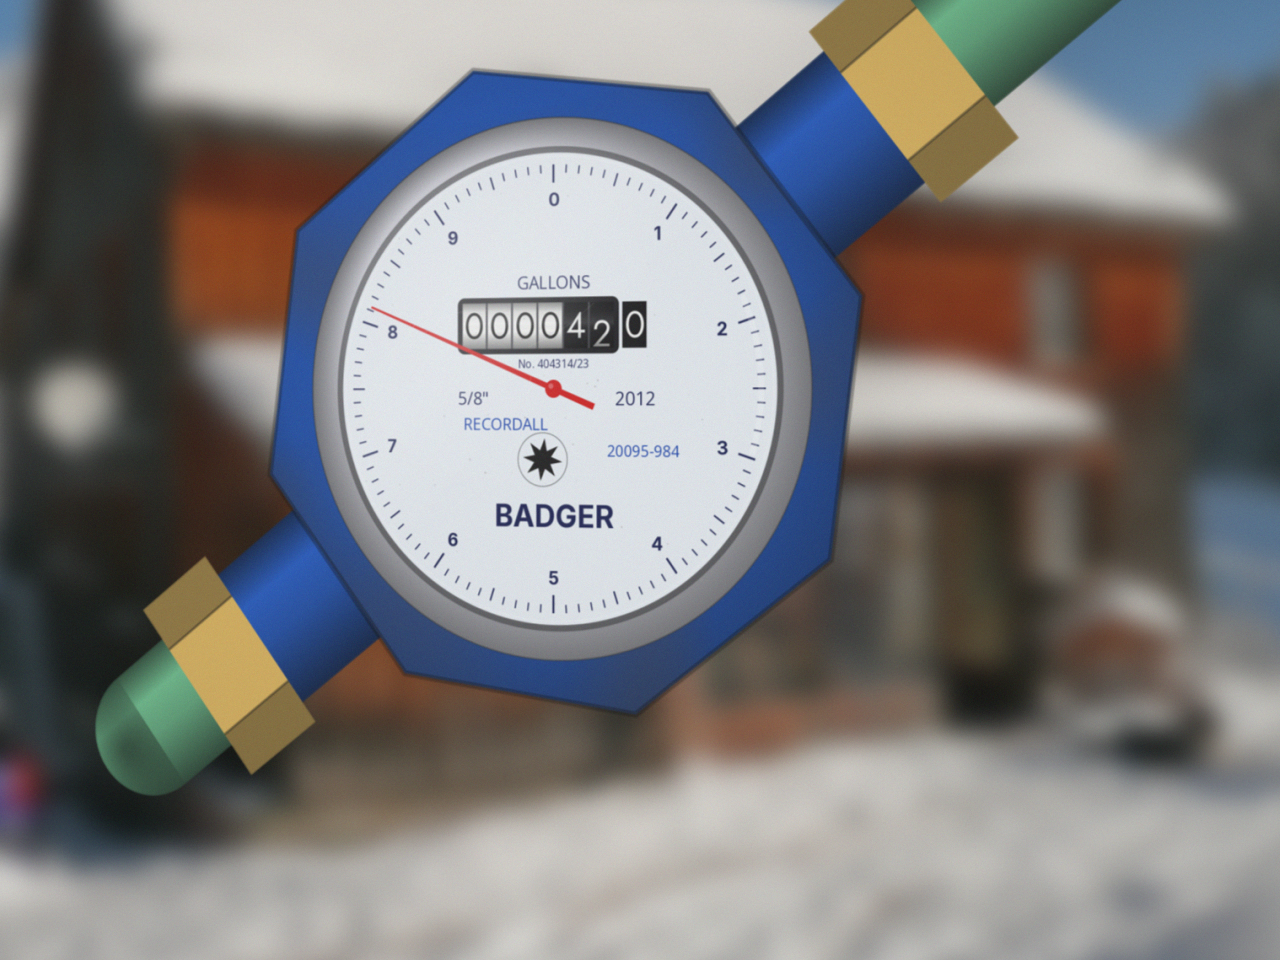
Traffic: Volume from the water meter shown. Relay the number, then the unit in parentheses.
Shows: 418.1 (gal)
